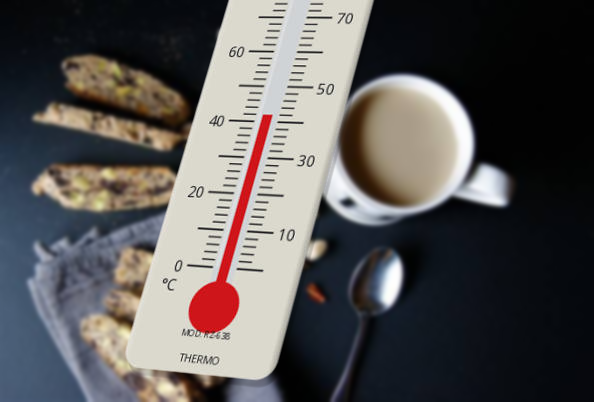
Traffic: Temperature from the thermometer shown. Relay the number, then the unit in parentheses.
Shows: 42 (°C)
